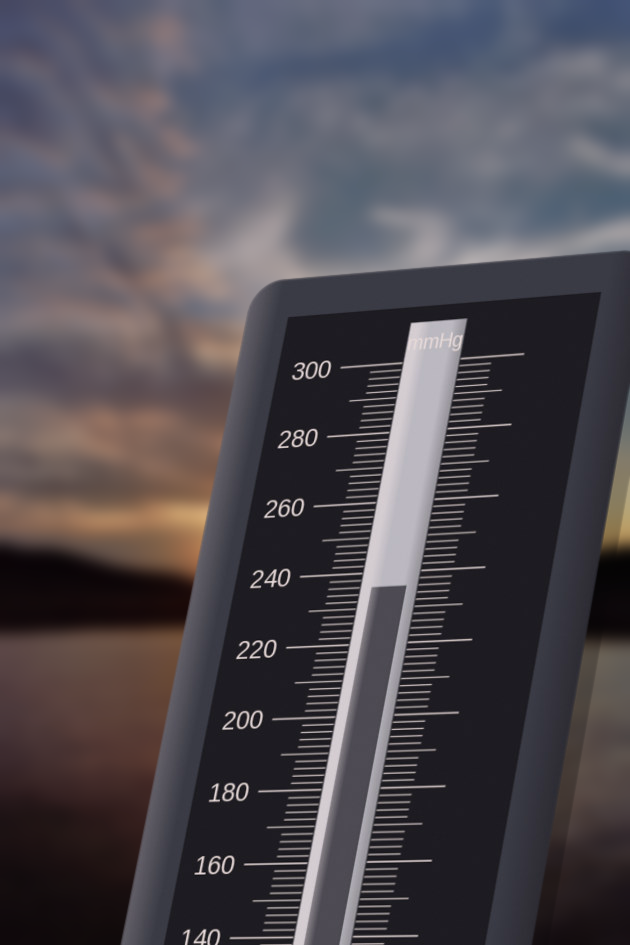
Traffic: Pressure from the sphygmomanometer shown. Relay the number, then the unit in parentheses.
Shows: 236 (mmHg)
